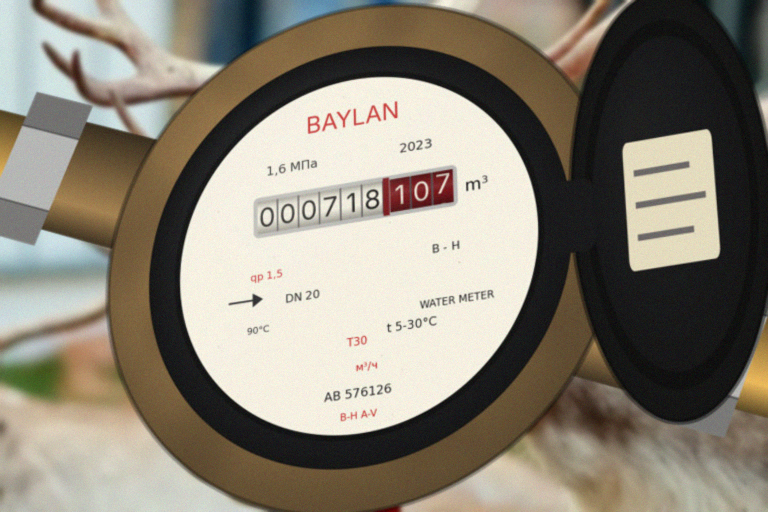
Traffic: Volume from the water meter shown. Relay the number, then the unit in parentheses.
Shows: 718.107 (m³)
